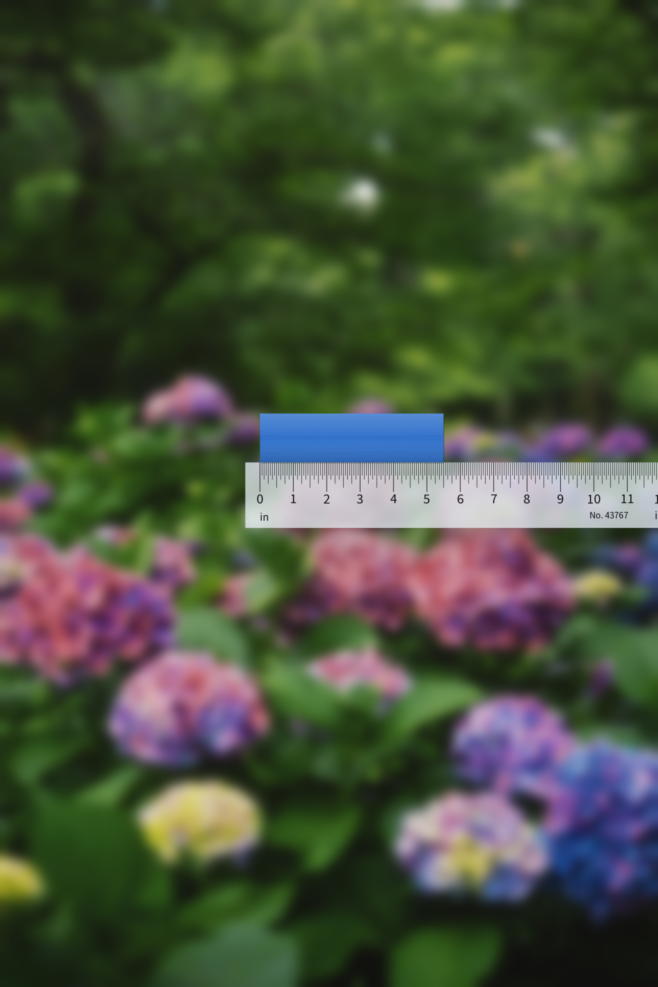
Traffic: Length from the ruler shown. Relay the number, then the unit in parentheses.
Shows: 5.5 (in)
